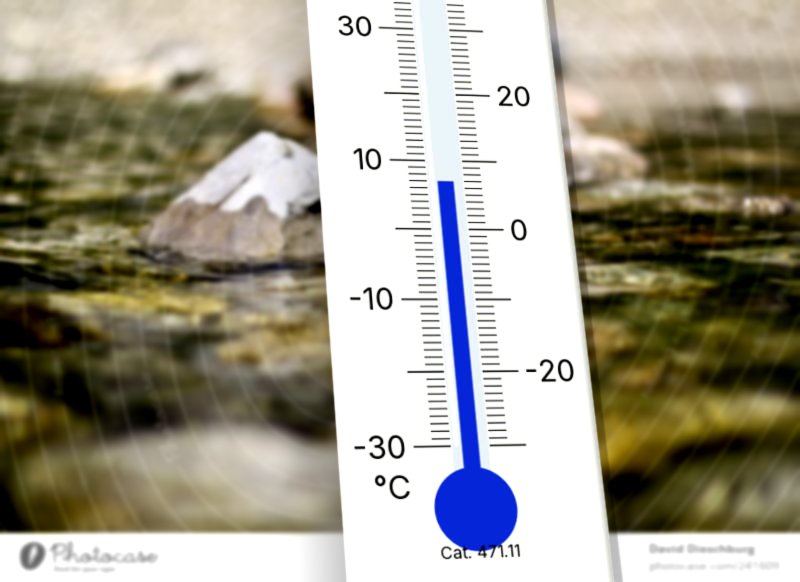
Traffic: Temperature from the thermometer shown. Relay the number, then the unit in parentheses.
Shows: 7 (°C)
